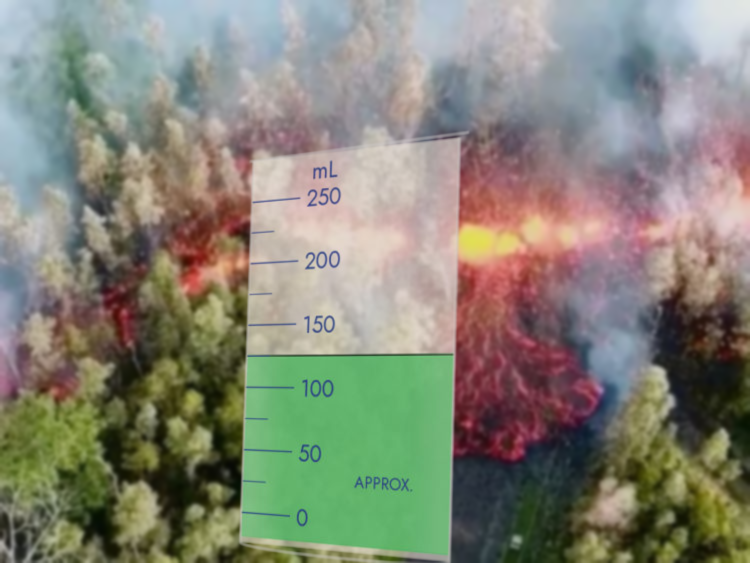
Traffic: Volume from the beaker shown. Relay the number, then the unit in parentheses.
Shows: 125 (mL)
